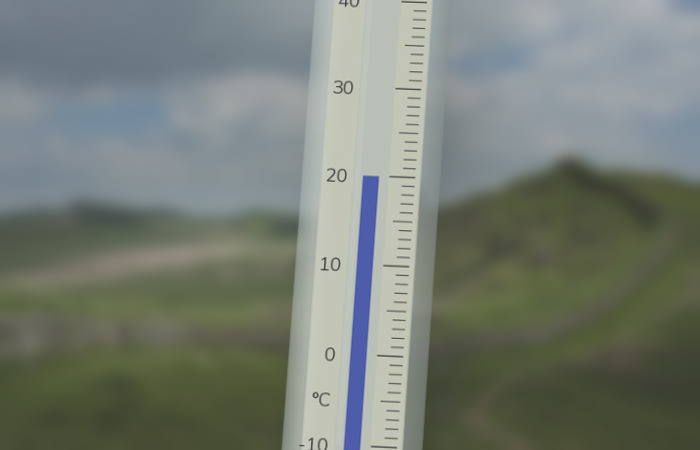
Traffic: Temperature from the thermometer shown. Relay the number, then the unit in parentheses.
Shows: 20 (°C)
